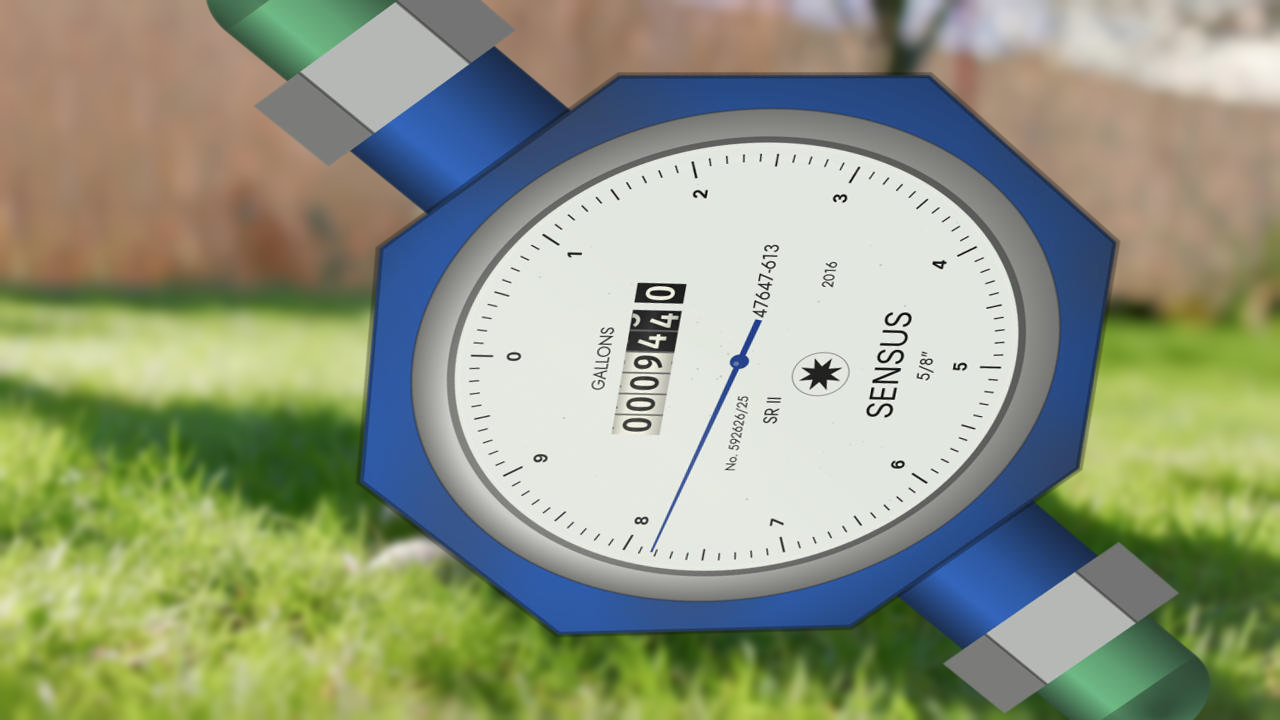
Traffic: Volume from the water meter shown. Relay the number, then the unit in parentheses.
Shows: 9437.8 (gal)
